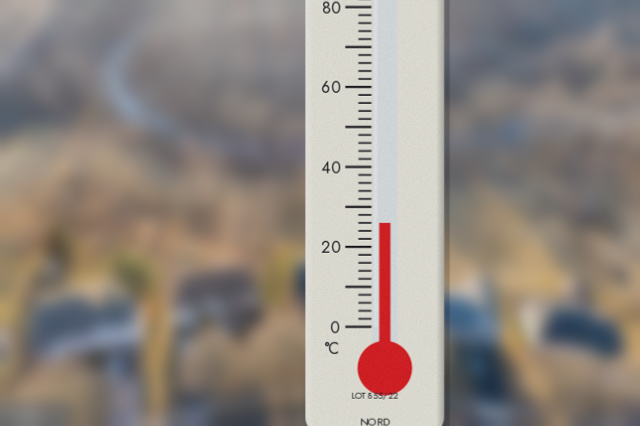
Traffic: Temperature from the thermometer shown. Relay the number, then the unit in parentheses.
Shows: 26 (°C)
